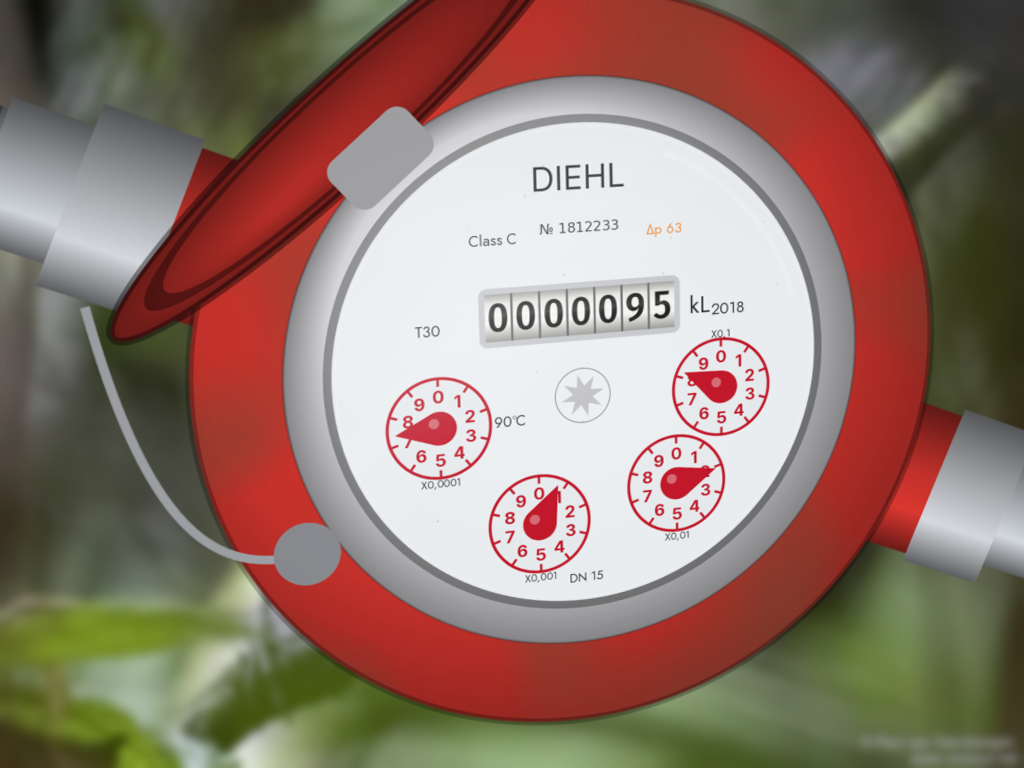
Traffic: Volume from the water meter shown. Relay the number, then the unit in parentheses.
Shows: 95.8207 (kL)
